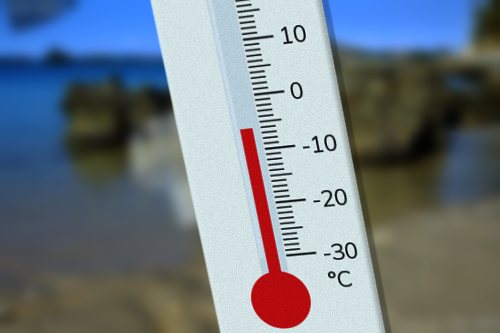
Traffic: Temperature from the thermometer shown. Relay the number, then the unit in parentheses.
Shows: -6 (°C)
